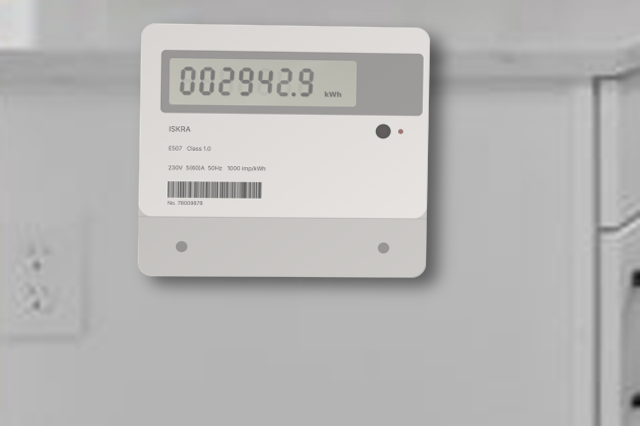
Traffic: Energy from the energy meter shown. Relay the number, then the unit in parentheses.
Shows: 2942.9 (kWh)
